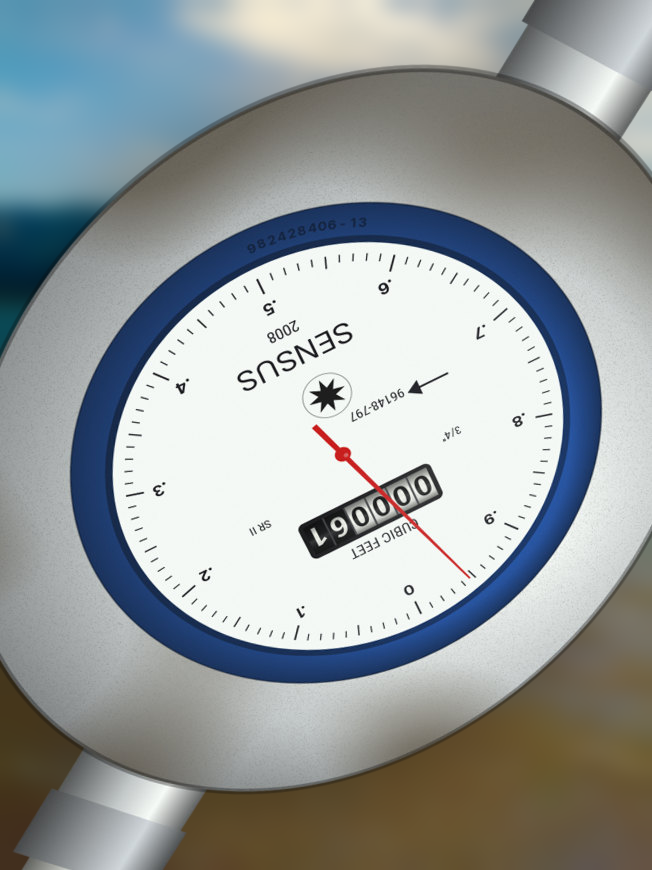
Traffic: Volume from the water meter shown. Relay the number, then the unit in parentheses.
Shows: 60.95 (ft³)
